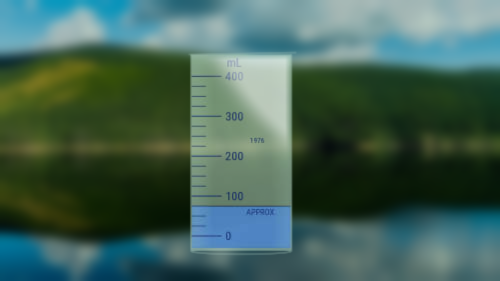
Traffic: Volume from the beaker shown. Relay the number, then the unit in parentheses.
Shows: 75 (mL)
